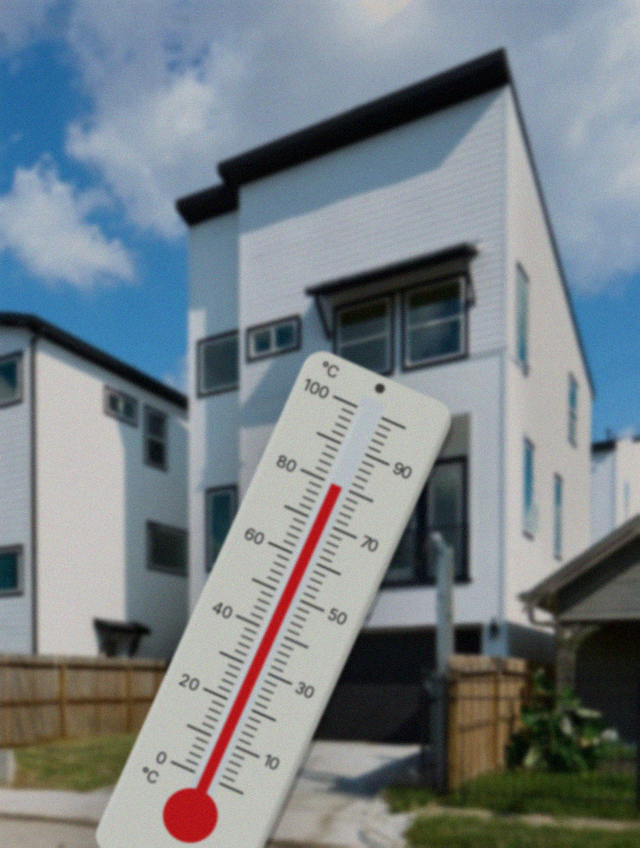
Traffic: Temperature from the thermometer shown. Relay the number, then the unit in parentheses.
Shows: 80 (°C)
